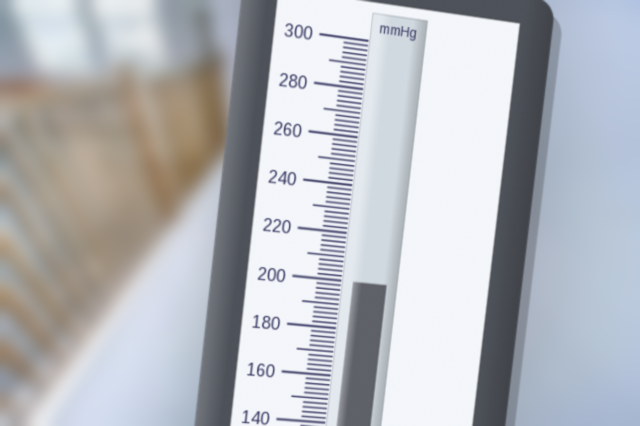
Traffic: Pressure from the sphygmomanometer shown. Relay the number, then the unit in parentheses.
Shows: 200 (mmHg)
